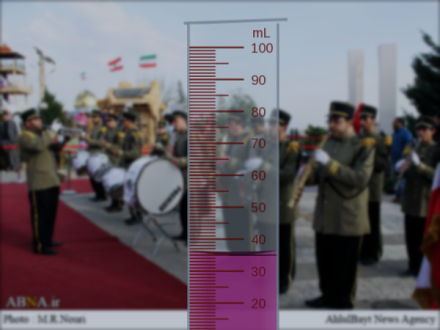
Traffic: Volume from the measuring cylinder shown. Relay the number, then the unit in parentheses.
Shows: 35 (mL)
